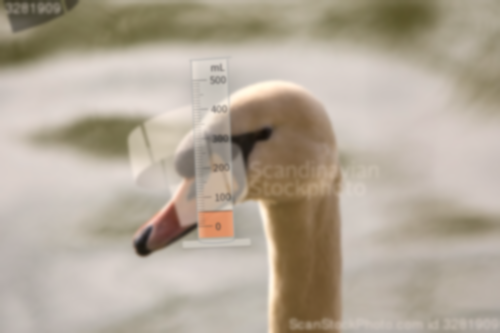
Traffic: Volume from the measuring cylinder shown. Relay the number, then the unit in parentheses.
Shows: 50 (mL)
